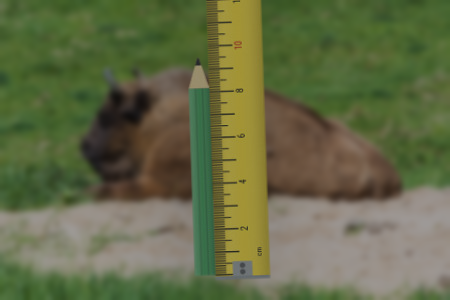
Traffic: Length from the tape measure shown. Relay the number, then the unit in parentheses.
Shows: 9.5 (cm)
